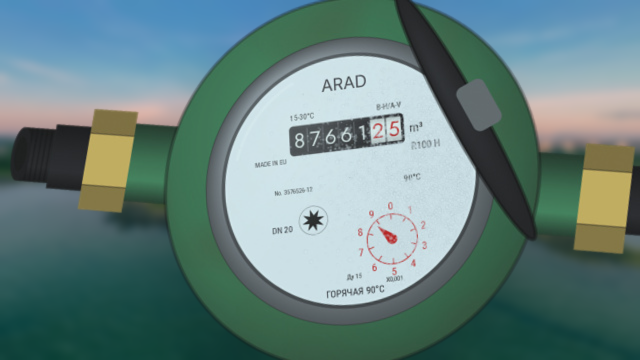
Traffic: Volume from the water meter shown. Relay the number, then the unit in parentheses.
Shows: 87661.258 (m³)
